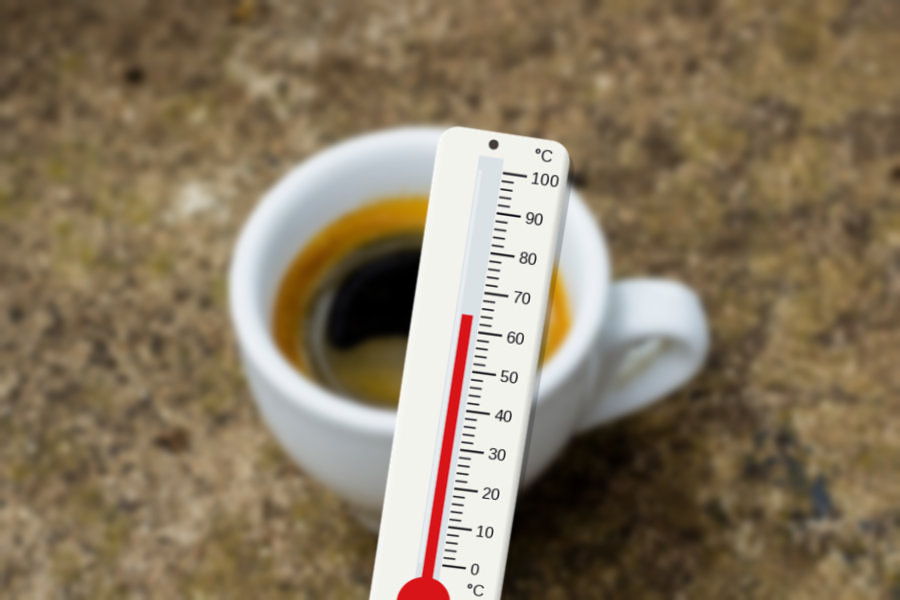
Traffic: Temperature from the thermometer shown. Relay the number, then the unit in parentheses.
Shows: 64 (°C)
